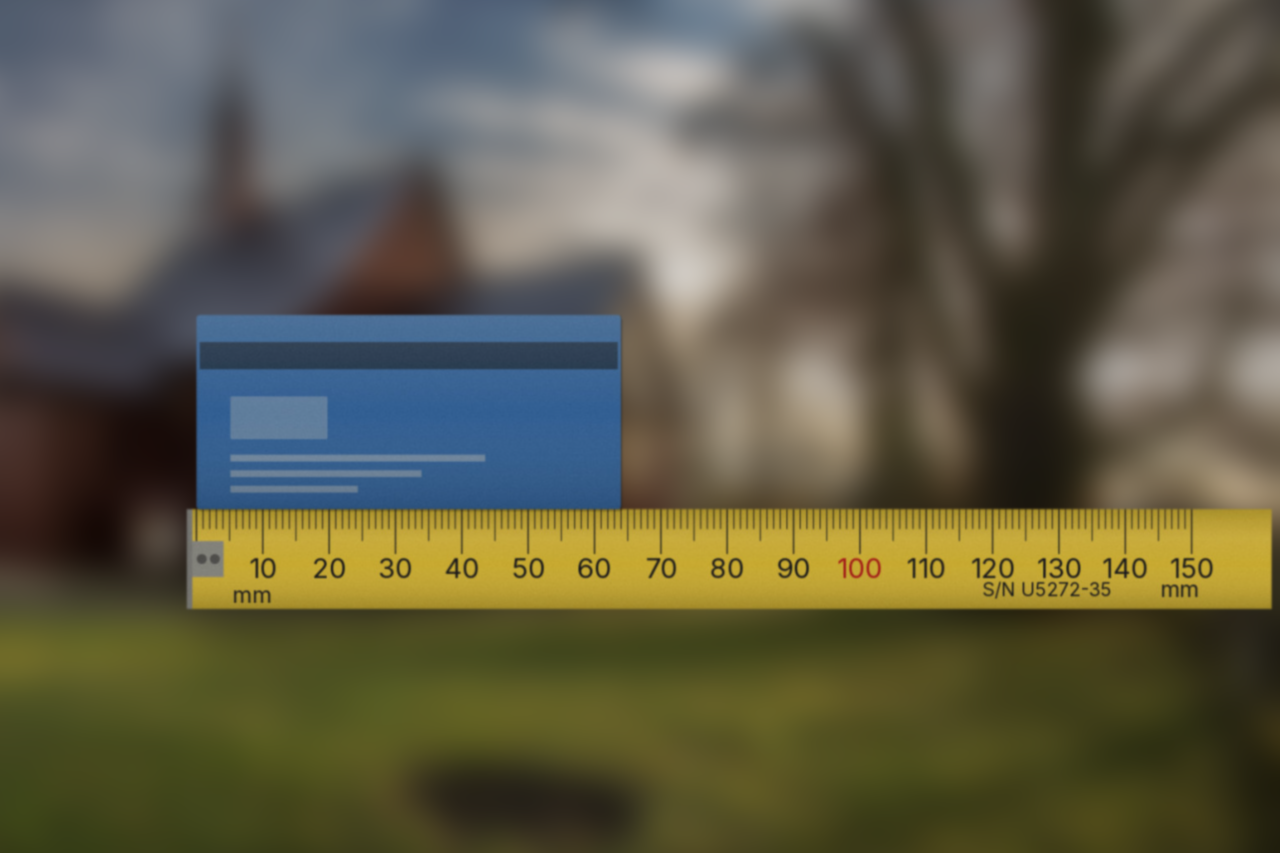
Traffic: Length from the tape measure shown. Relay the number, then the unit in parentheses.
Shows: 64 (mm)
